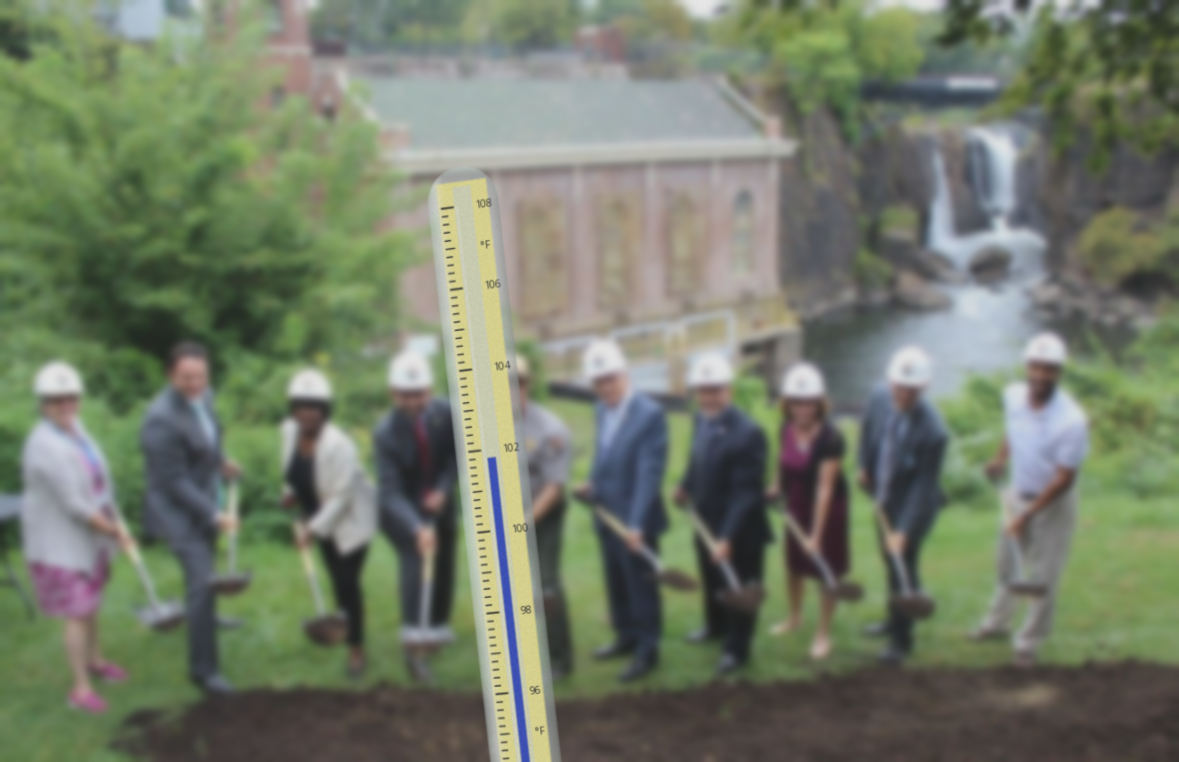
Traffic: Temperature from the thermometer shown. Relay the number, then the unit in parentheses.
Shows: 101.8 (°F)
